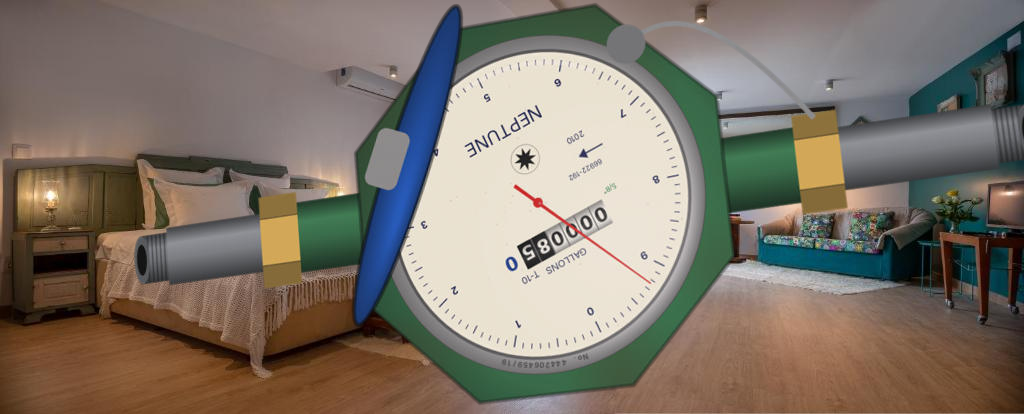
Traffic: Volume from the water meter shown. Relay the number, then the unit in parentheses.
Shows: 849.2 (gal)
